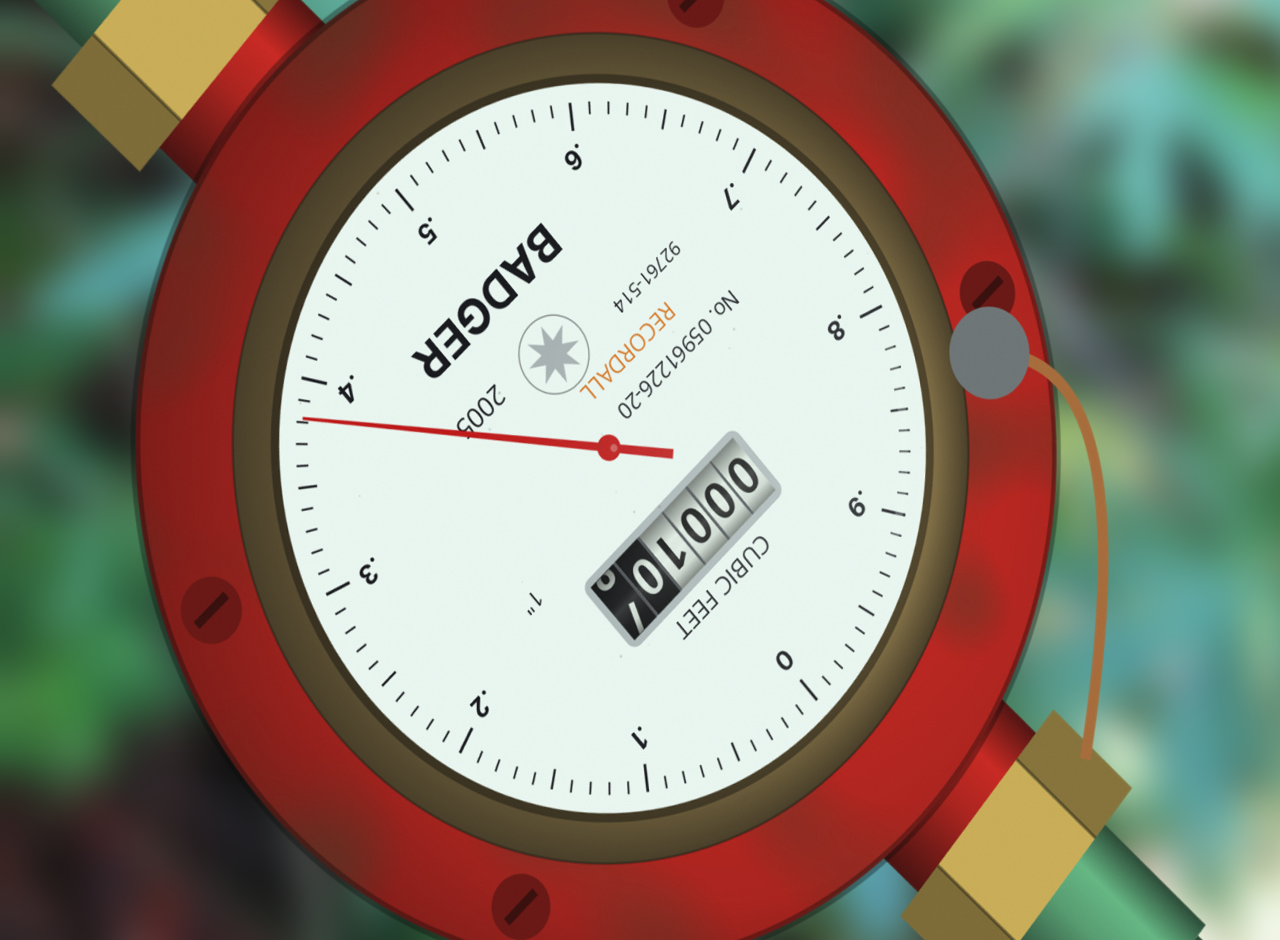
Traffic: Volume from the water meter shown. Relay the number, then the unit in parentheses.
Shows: 107.38 (ft³)
